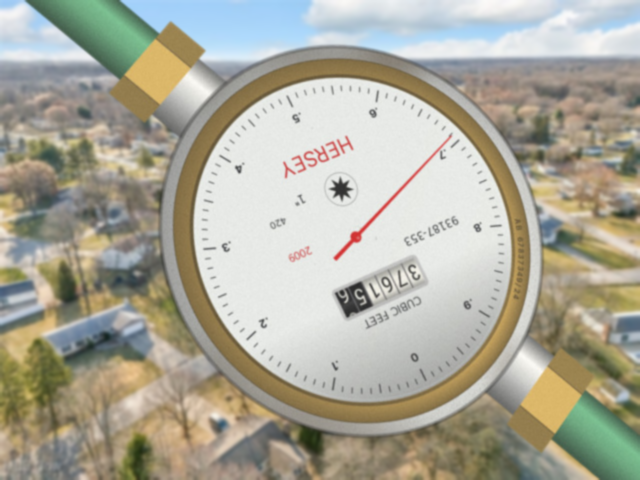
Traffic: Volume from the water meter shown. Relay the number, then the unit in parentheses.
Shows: 376155.69 (ft³)
